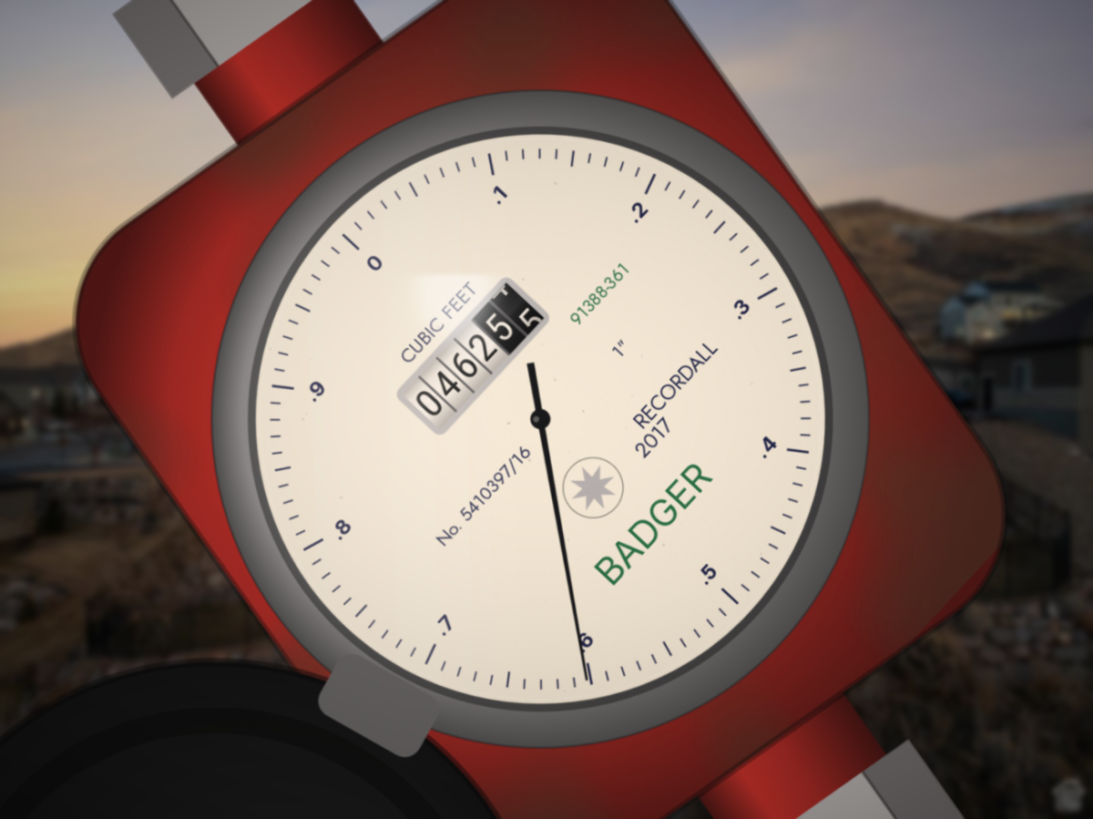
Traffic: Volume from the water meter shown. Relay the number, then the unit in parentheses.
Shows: 46254.60 (ft³)
